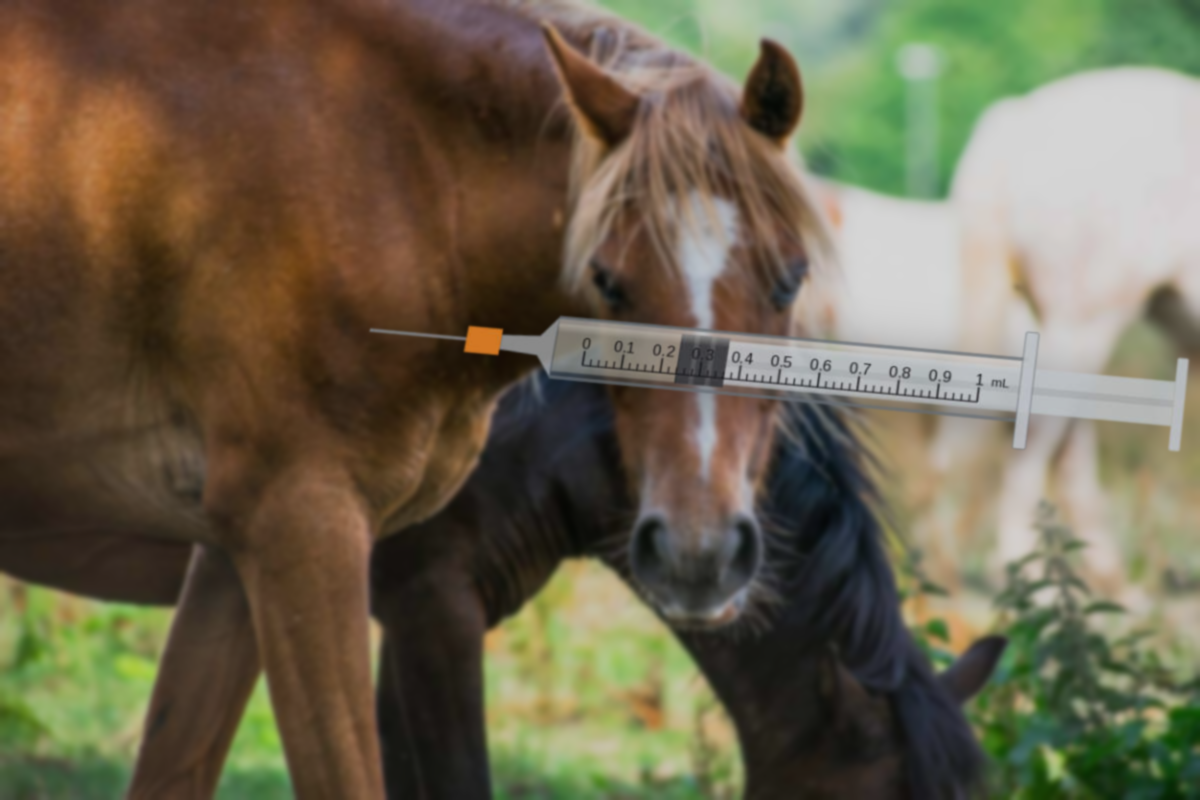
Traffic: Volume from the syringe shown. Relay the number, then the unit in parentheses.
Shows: 0.24 (mL)
